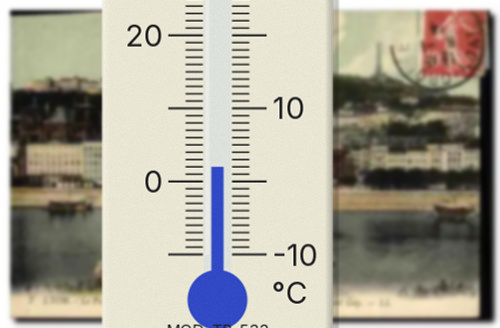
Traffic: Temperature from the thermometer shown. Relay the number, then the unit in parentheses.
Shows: 2 (°C)
